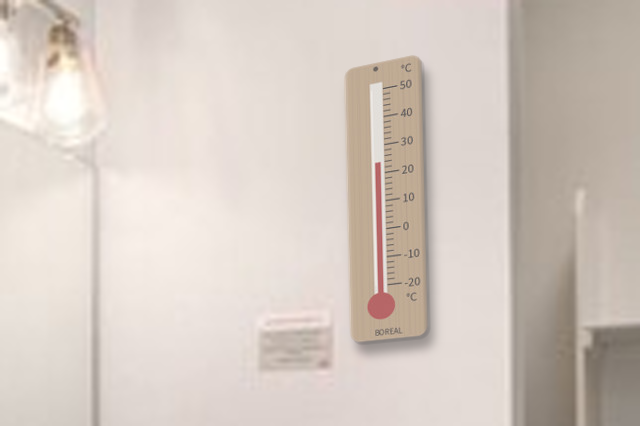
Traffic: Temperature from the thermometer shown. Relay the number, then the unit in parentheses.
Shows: 24 (°C)
